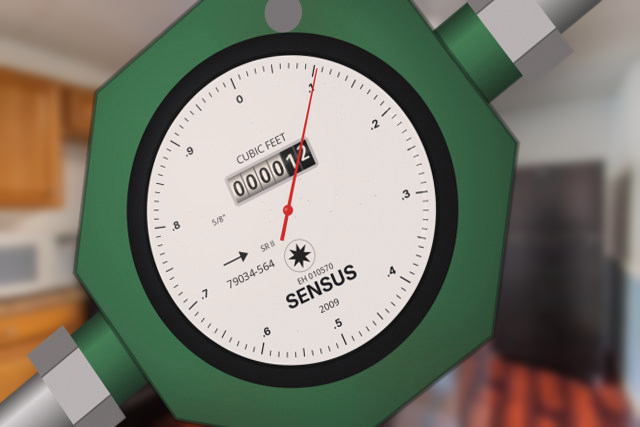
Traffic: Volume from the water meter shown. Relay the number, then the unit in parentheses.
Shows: 12.10 (ft³)
